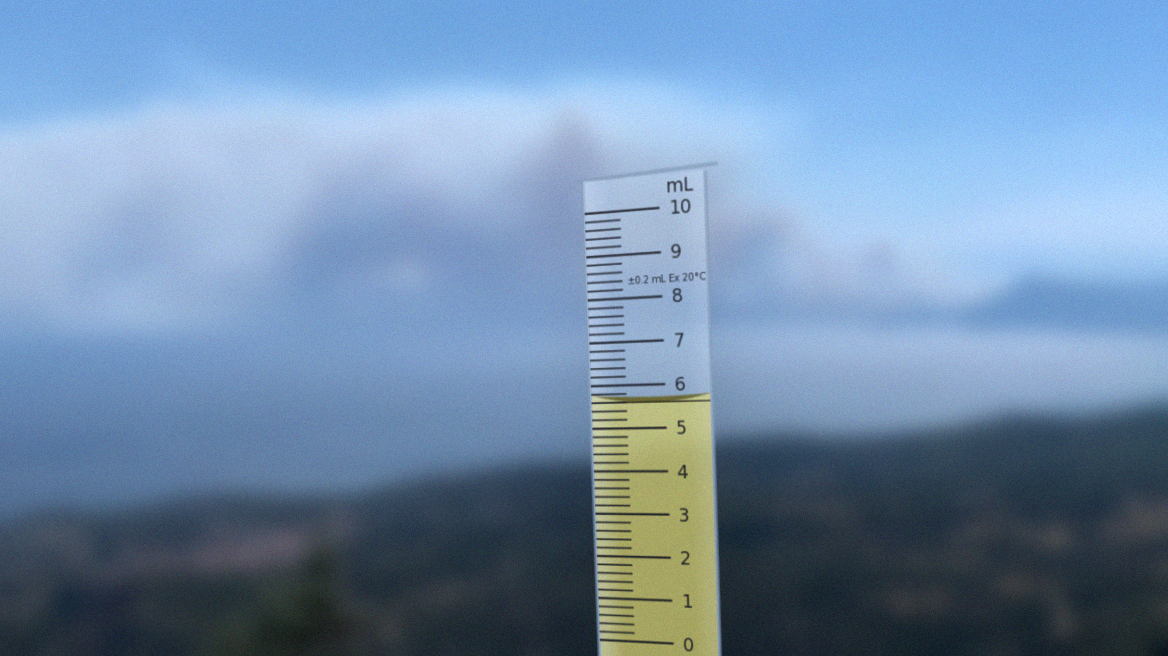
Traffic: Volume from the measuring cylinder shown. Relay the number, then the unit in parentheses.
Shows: 5.6 (mL)
